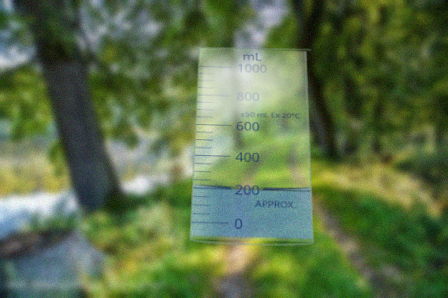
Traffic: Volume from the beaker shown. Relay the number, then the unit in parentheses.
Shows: 200 (mL)
